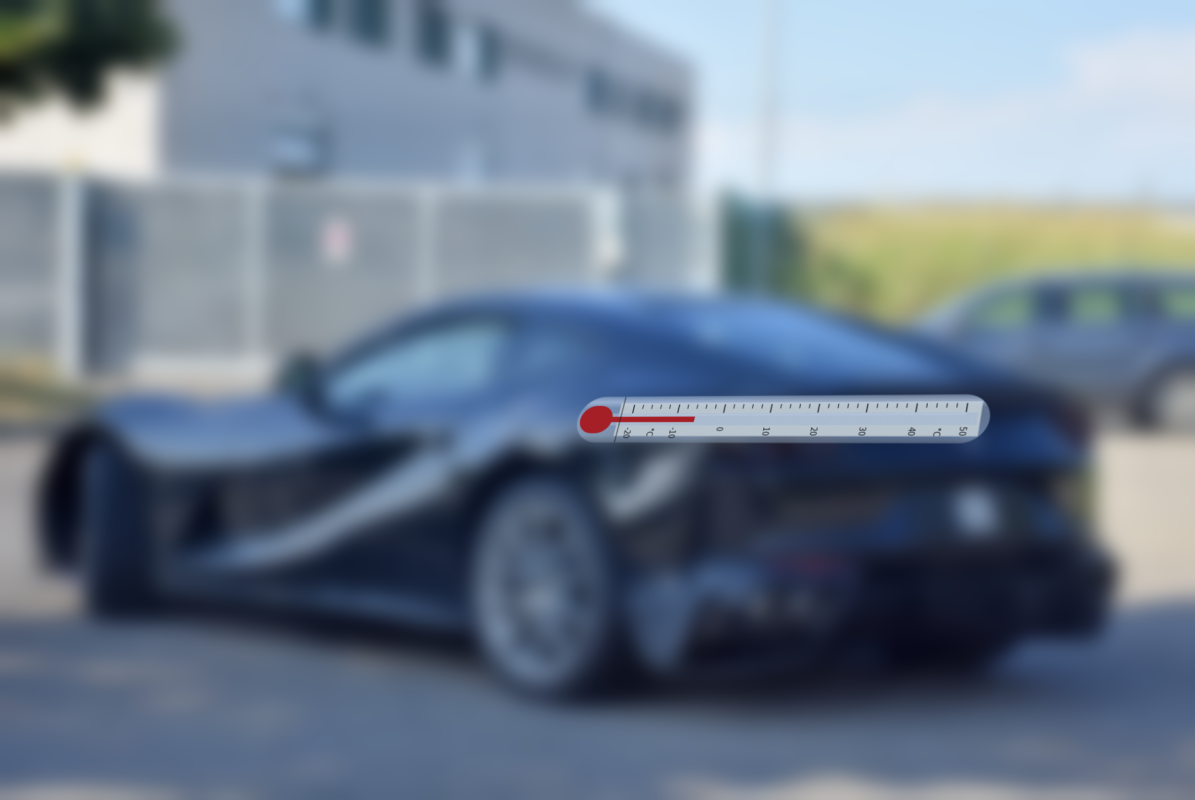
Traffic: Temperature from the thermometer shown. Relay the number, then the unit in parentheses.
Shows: -6 (°C)
